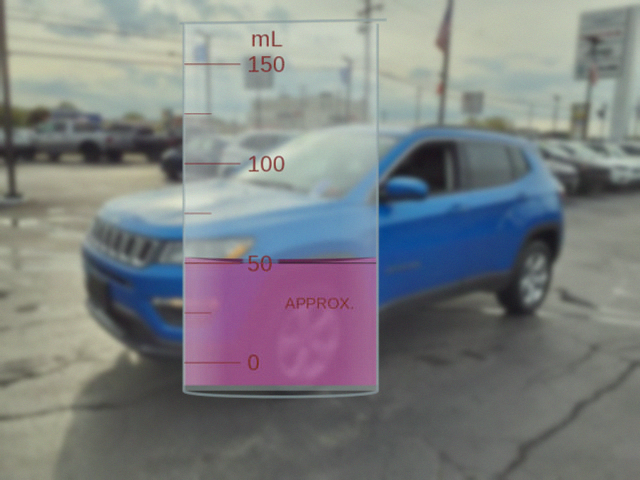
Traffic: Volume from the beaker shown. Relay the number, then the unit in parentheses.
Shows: 50 (mL)
